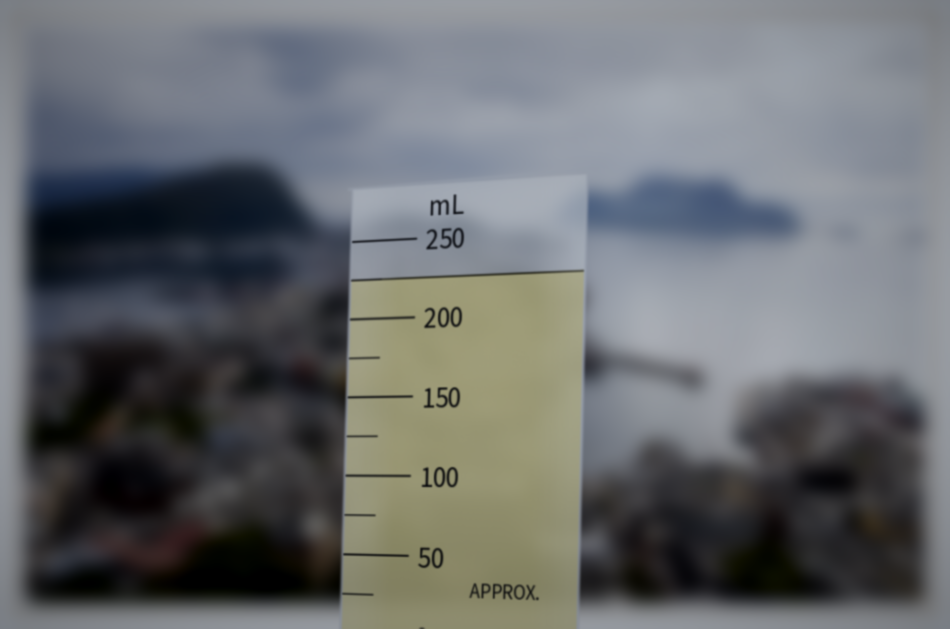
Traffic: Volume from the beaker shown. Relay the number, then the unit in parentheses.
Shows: 225 (mL)
